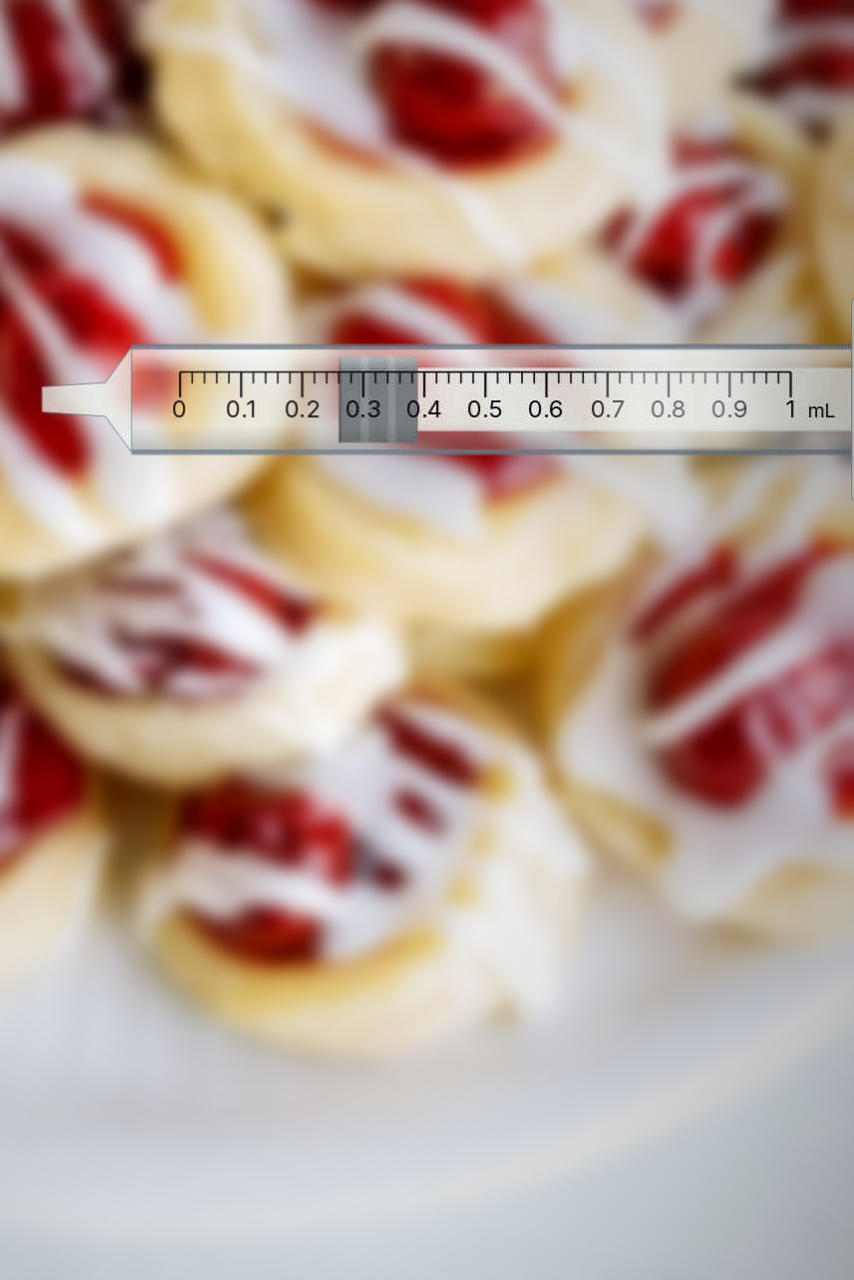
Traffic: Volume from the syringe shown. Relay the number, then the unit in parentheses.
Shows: 0.26 (mL)
